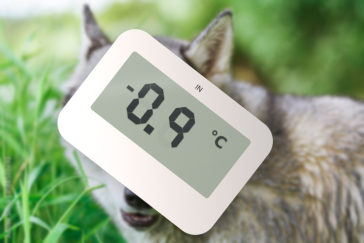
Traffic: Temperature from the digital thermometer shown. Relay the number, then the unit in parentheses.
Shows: -0.9 (°C)
